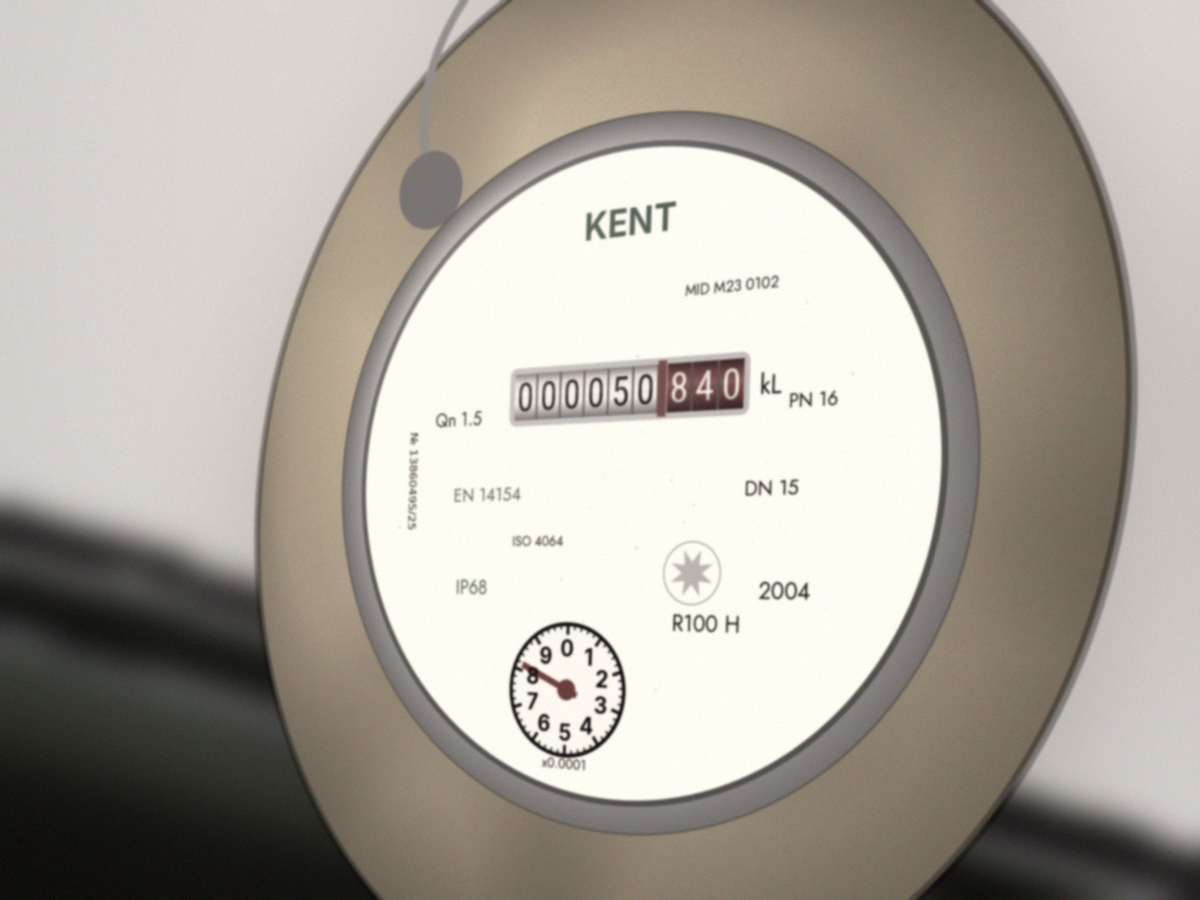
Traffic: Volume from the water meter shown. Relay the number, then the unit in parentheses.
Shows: 50.8408 (kL)
